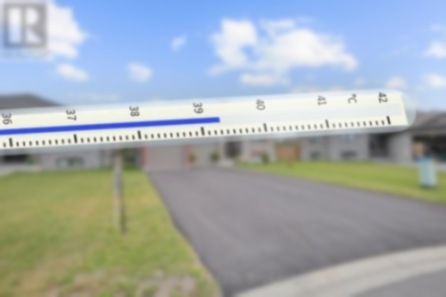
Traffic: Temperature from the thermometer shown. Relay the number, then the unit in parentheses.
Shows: 39.3 (°C)
